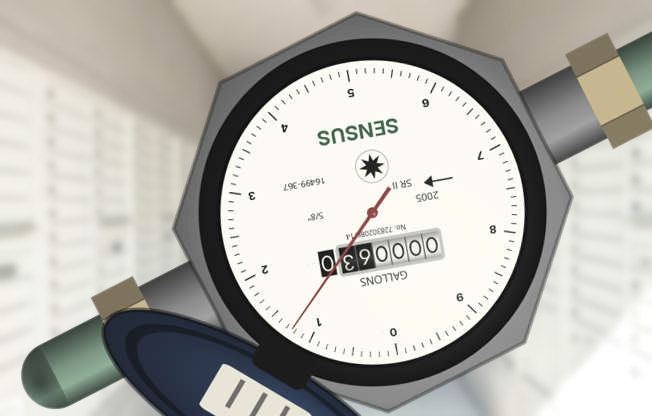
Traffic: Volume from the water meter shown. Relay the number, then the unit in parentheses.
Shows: 631.2 (gal)
